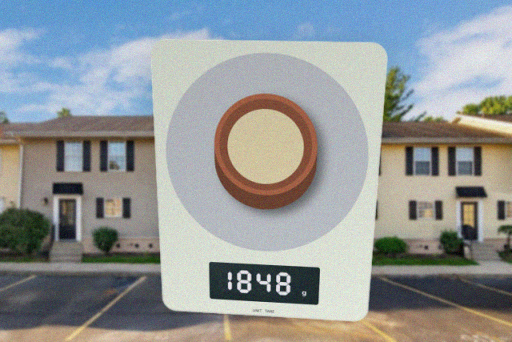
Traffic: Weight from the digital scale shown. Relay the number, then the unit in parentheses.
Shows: 1848 (g)
